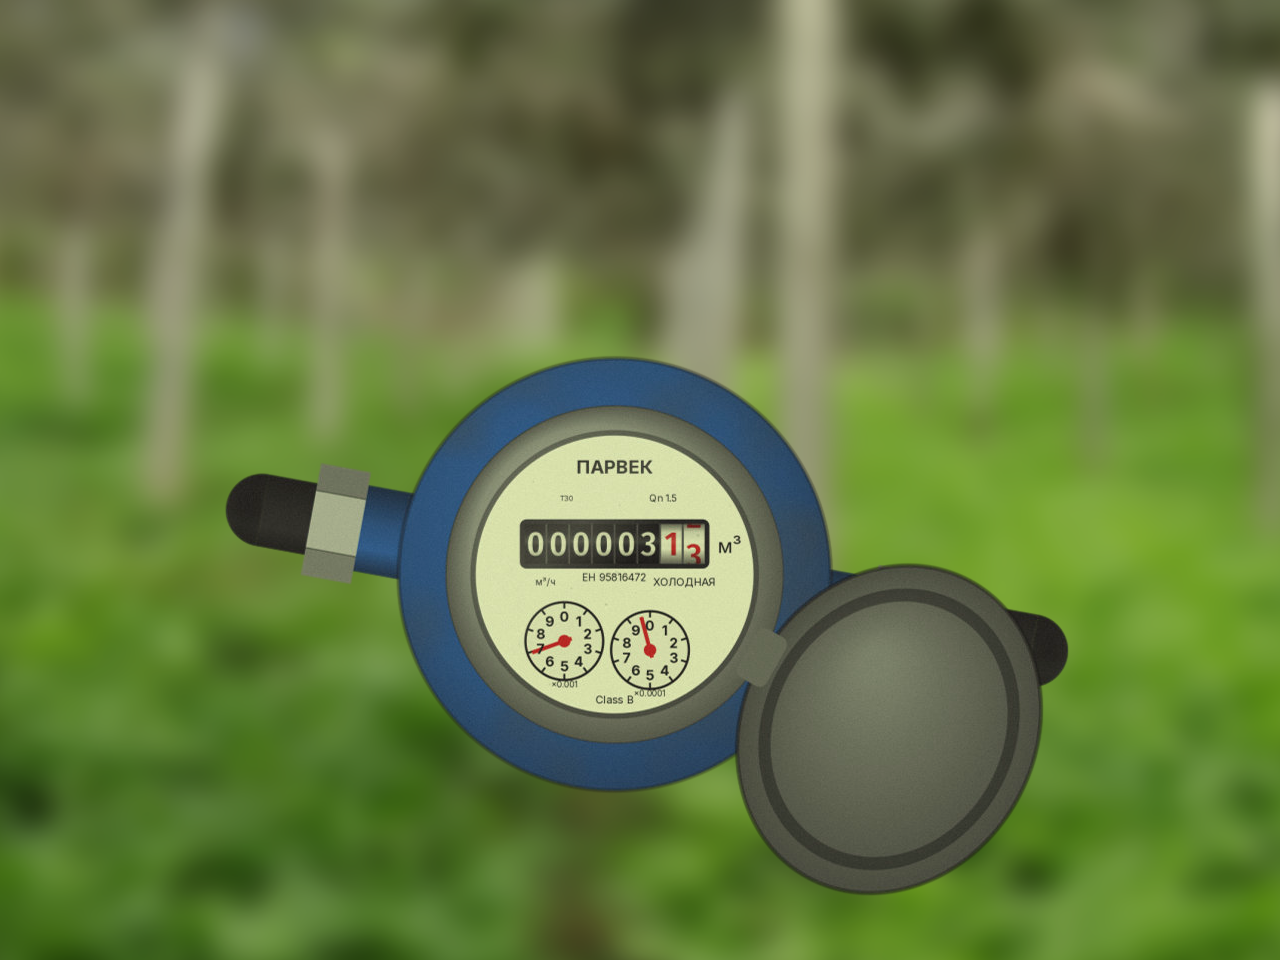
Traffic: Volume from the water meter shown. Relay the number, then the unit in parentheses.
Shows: 3.1269 (m³)
